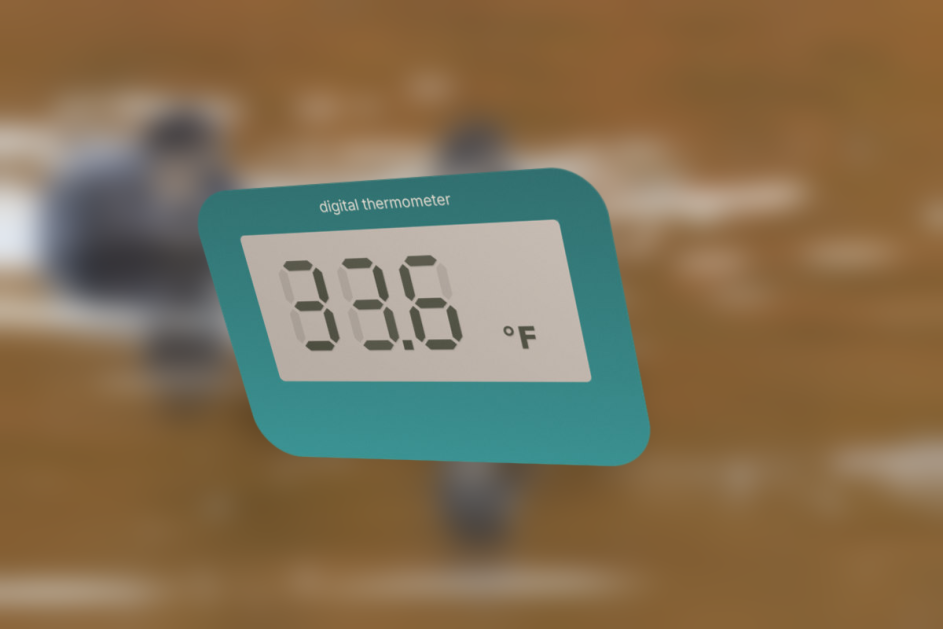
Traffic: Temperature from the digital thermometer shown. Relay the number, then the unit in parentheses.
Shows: 33.6 (°F)
